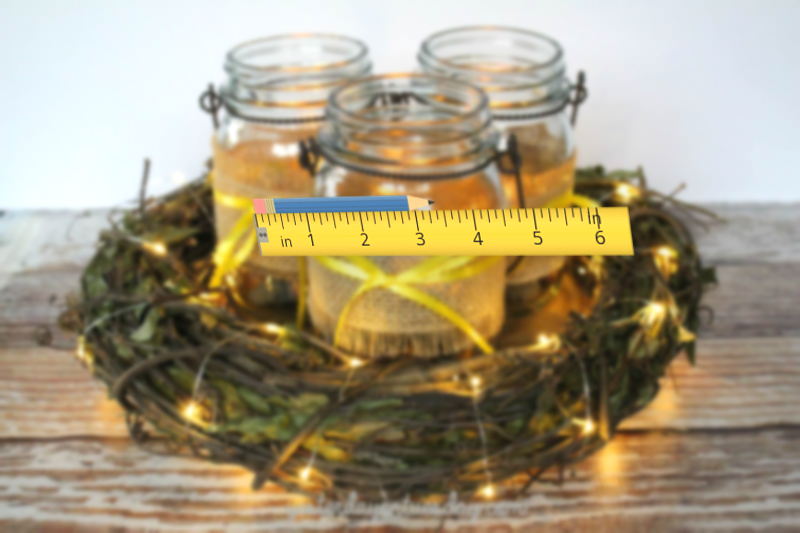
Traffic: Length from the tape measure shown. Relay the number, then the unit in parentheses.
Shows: 3.375 (in)
